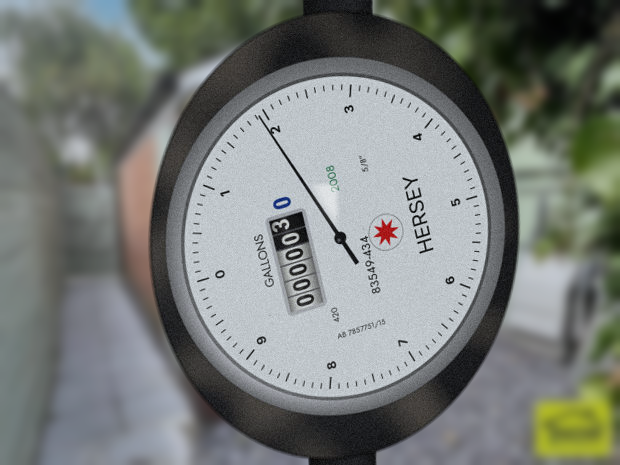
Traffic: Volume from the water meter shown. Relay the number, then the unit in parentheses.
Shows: 31.9 (gal)
